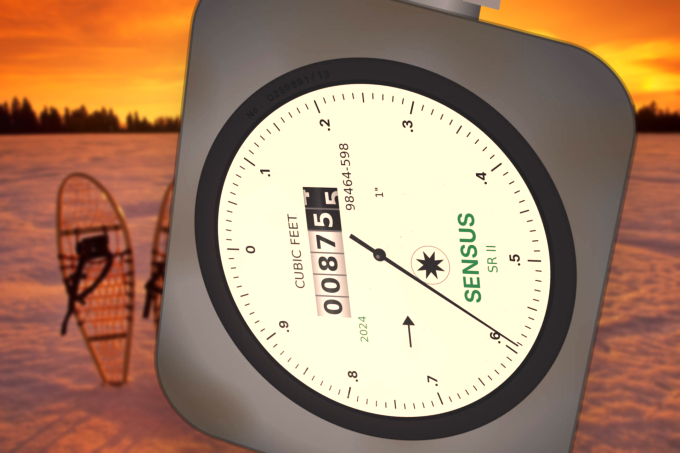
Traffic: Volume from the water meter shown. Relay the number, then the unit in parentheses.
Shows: 8754.59 (ft³)
